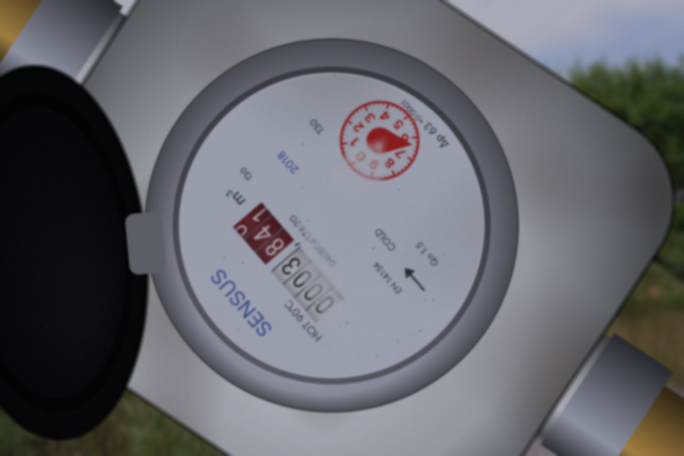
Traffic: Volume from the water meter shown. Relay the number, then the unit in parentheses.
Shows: 3.8406 (m³)
